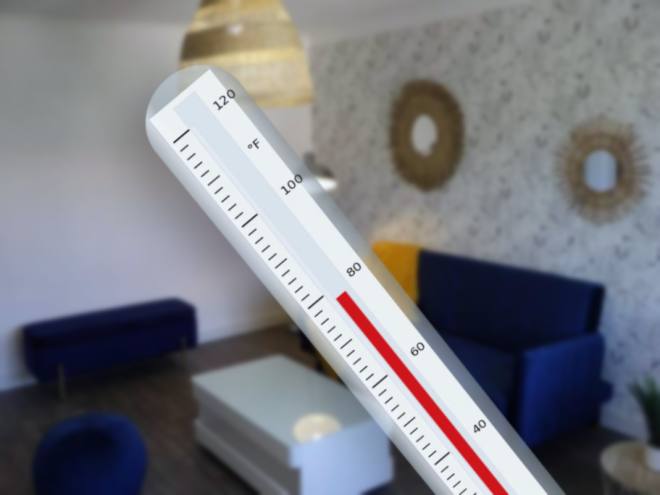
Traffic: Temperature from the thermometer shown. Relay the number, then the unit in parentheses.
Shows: 78 (°F)
